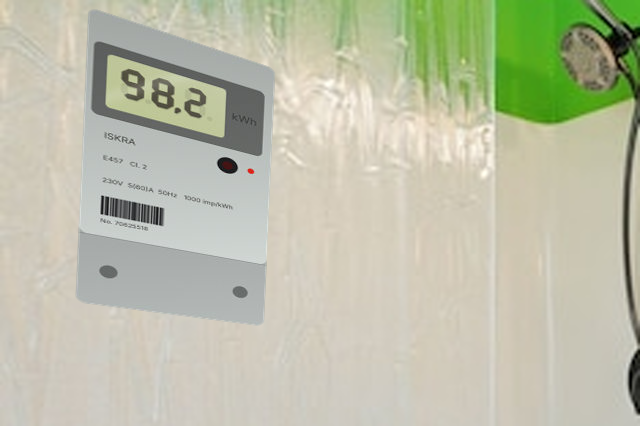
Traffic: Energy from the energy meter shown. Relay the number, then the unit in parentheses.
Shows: 98.2 (kWh)
